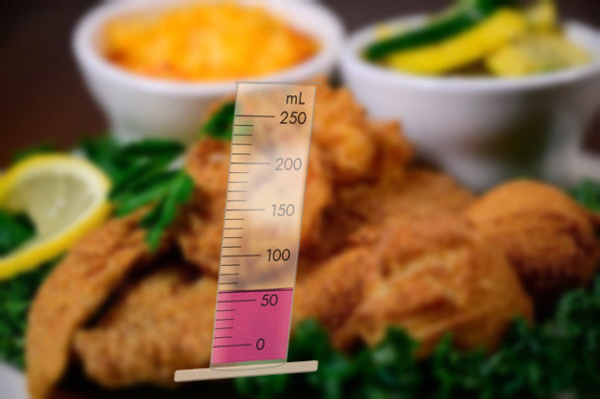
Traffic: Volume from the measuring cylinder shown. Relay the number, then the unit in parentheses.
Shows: 60 (mL)
